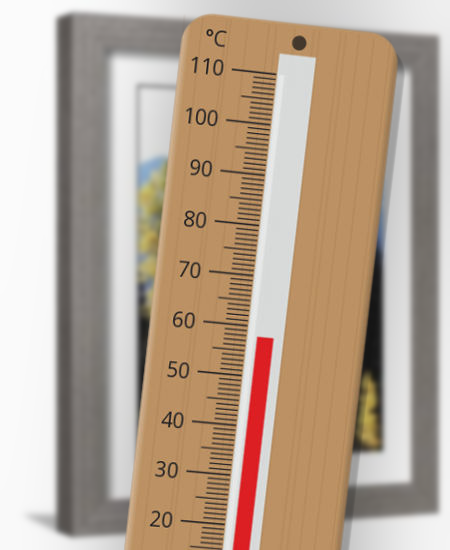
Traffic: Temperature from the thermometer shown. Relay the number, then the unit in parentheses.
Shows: 58 (°C)
